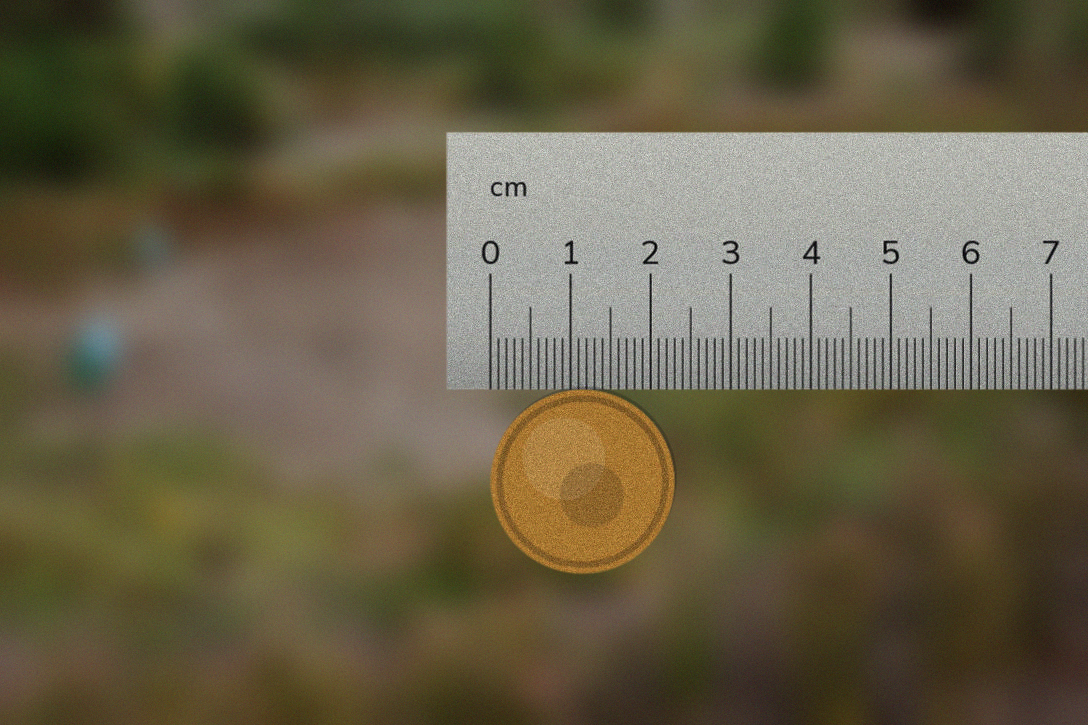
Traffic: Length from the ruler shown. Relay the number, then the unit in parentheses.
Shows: 2.3 (cm)
